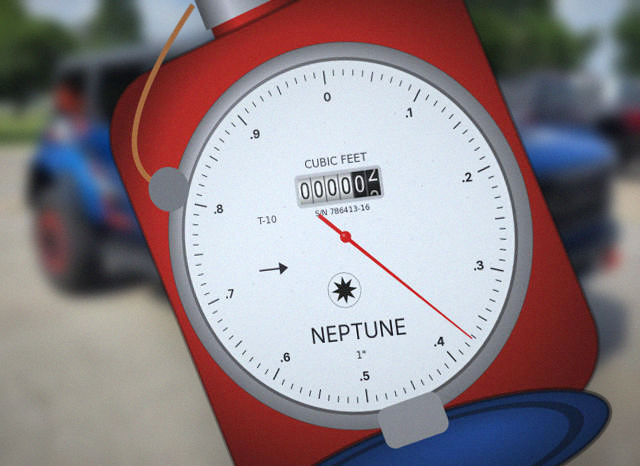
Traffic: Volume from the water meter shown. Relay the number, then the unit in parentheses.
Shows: 2.37 (ft³)
